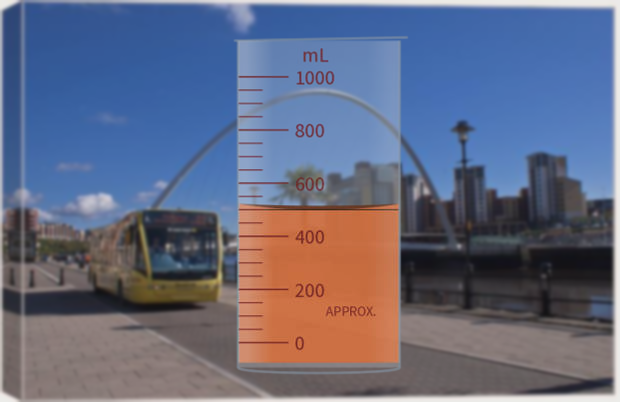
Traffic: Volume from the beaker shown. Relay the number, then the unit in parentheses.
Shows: 500 (mL)
